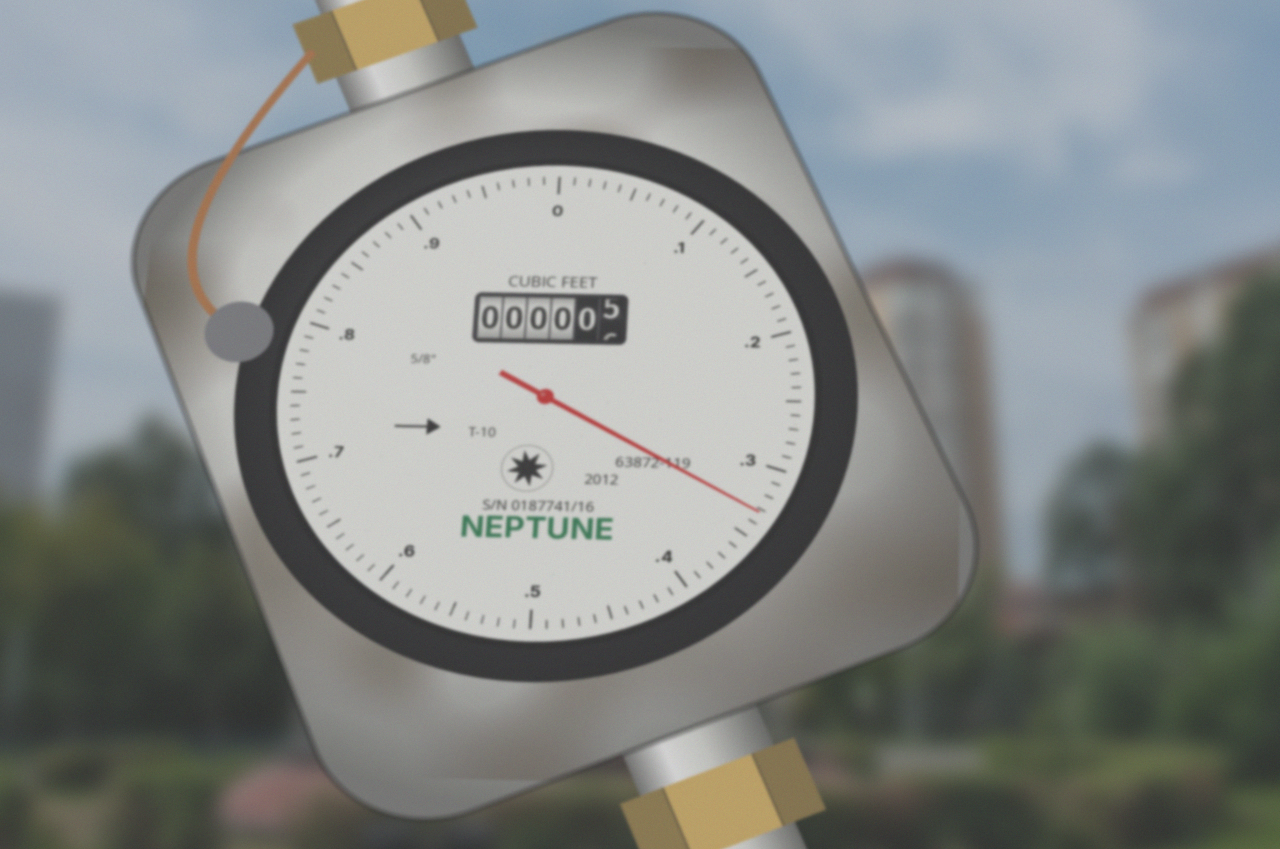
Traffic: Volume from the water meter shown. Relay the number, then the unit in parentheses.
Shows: 5.33 (ft³)
